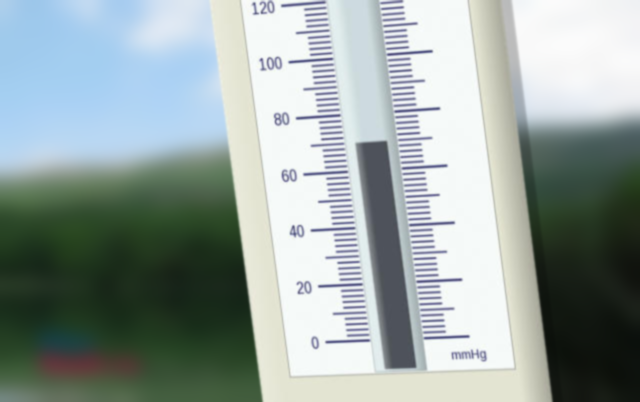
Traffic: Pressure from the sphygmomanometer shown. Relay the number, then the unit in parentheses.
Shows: 70 (mmHg)
